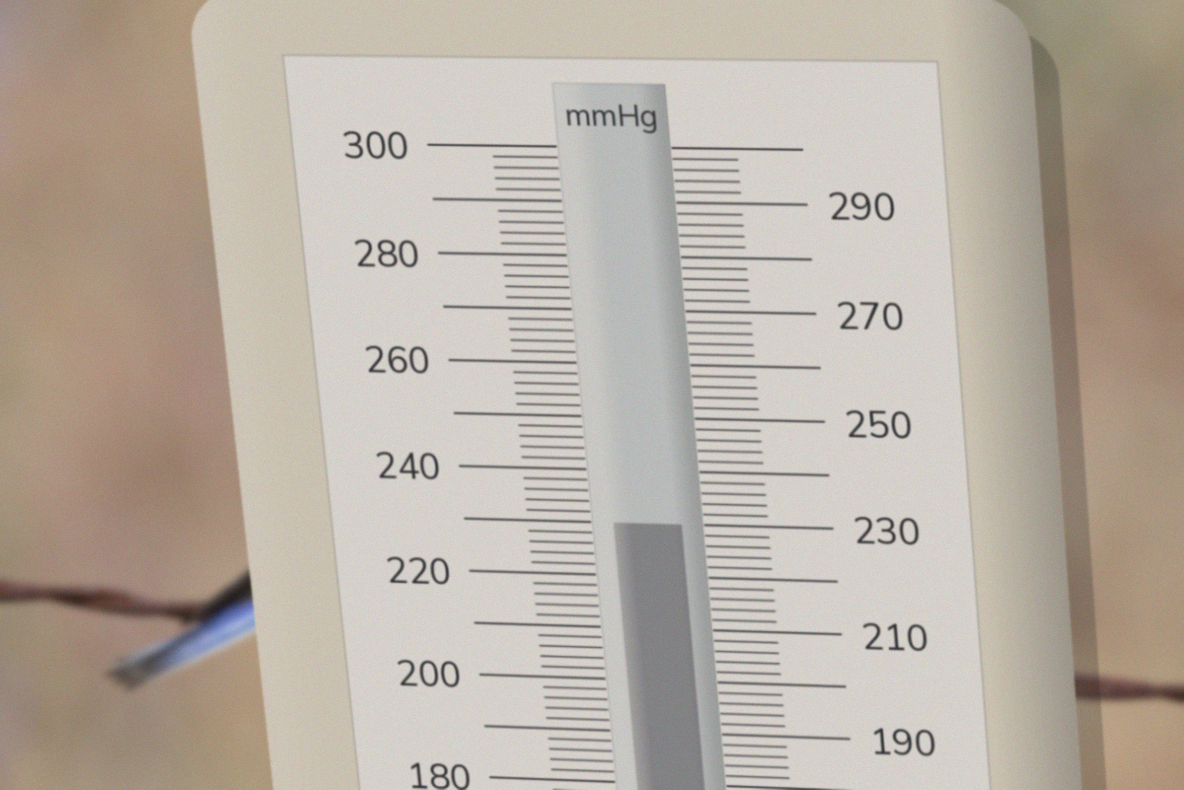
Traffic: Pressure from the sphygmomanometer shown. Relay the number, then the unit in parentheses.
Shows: 230 (mmHg)
